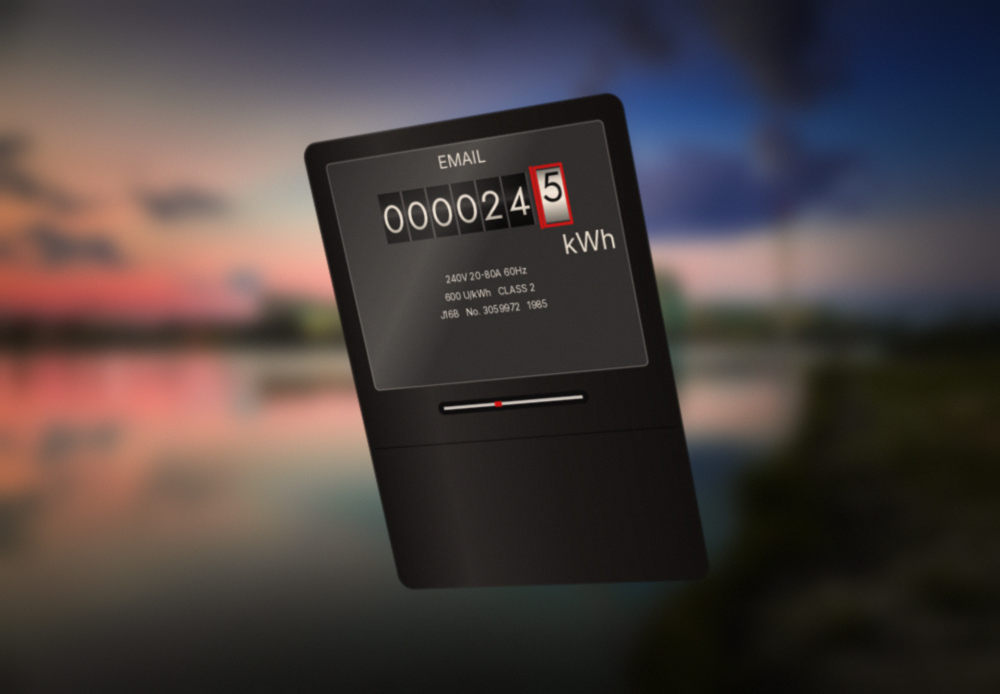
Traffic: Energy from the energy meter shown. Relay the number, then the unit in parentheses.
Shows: 24.5 (kWh)
